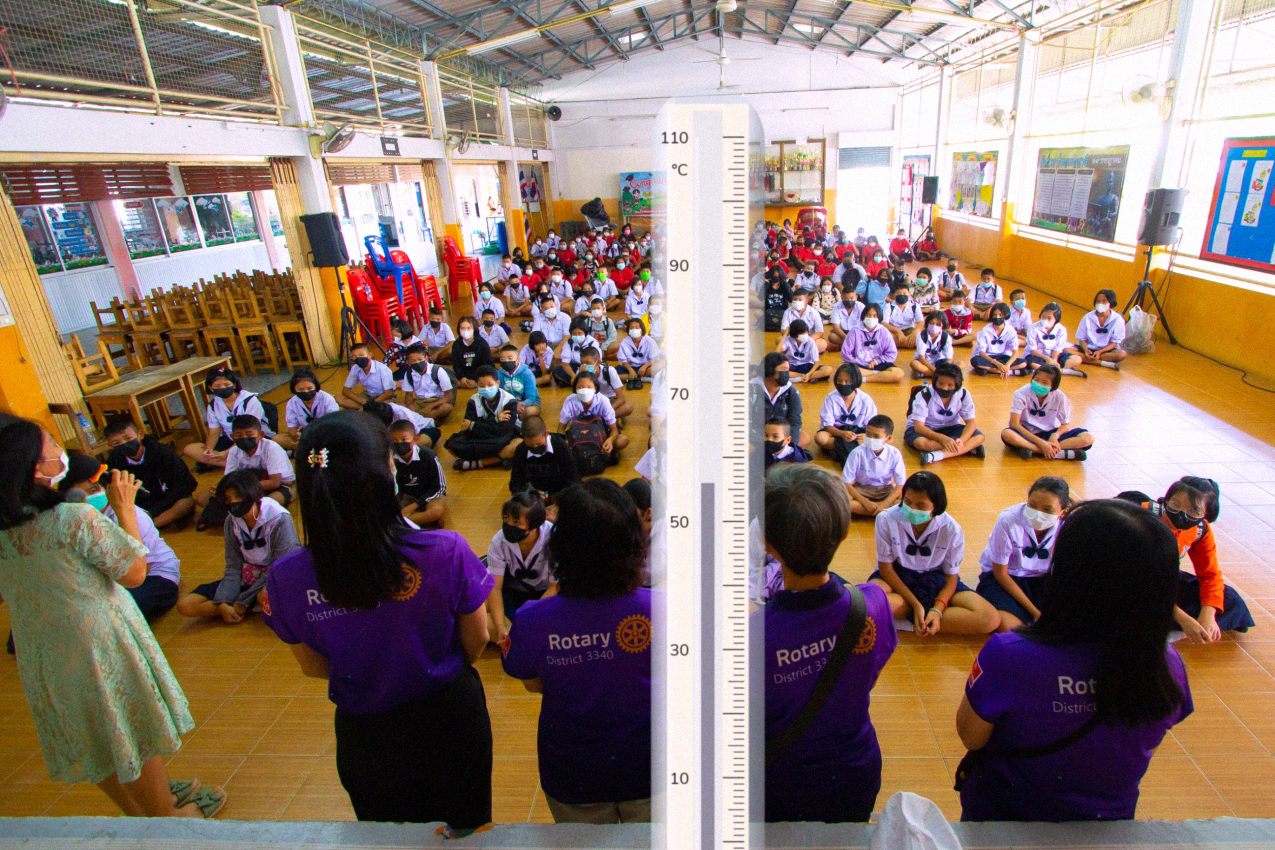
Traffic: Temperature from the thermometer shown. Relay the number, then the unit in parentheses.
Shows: 56 (°C)
